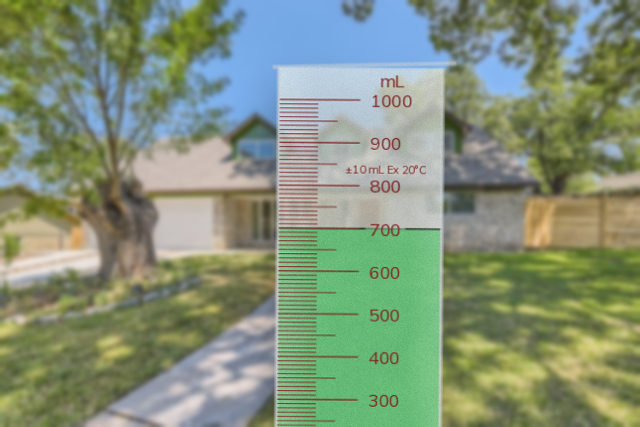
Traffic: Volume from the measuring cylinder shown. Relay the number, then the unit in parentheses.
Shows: 700 (mL)
